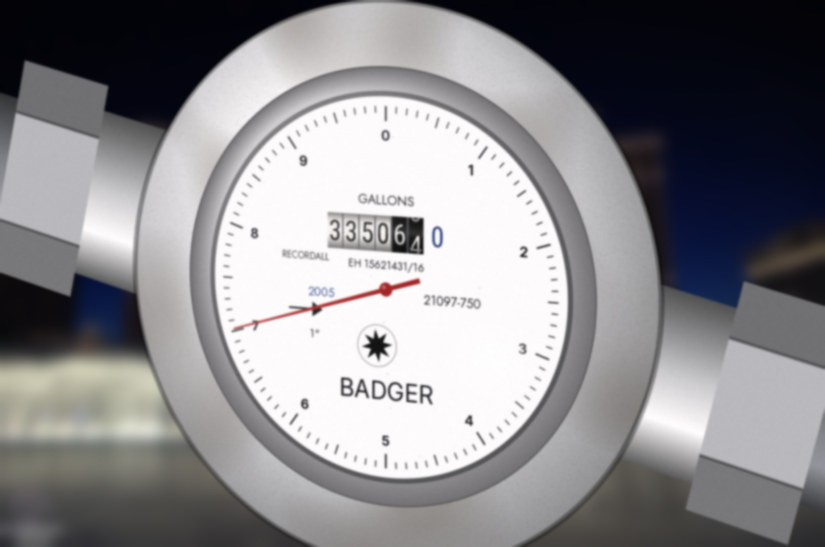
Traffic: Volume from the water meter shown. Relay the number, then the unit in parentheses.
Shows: 3350637.0 (gal)
